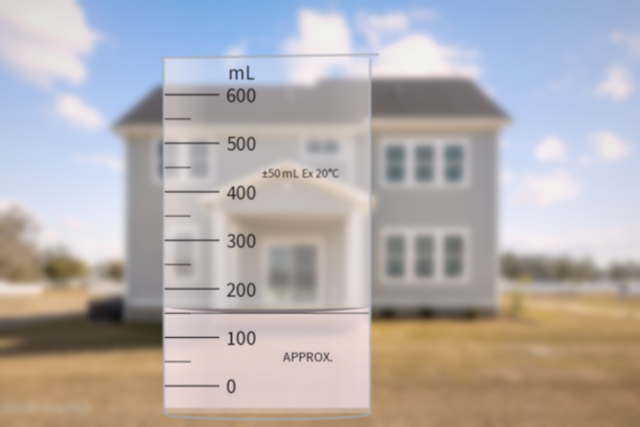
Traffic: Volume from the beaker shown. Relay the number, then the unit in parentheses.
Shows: 150 (mL)
